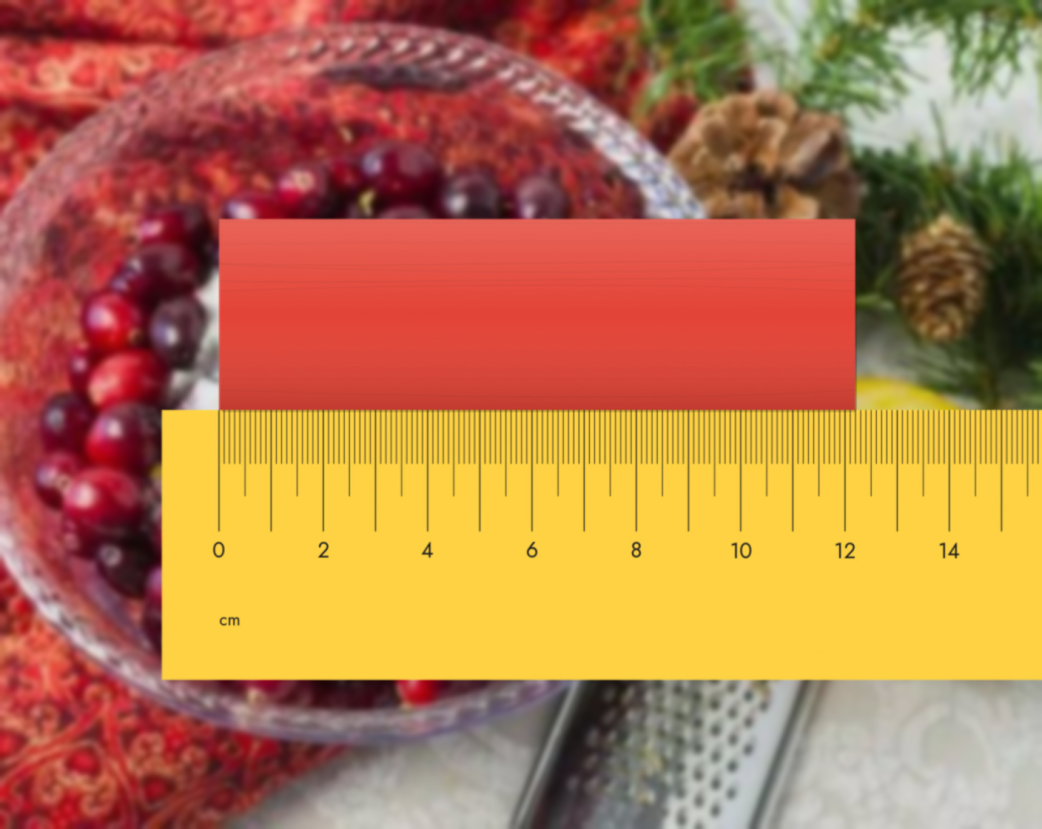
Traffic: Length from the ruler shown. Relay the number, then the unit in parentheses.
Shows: 12.2 (cm)
